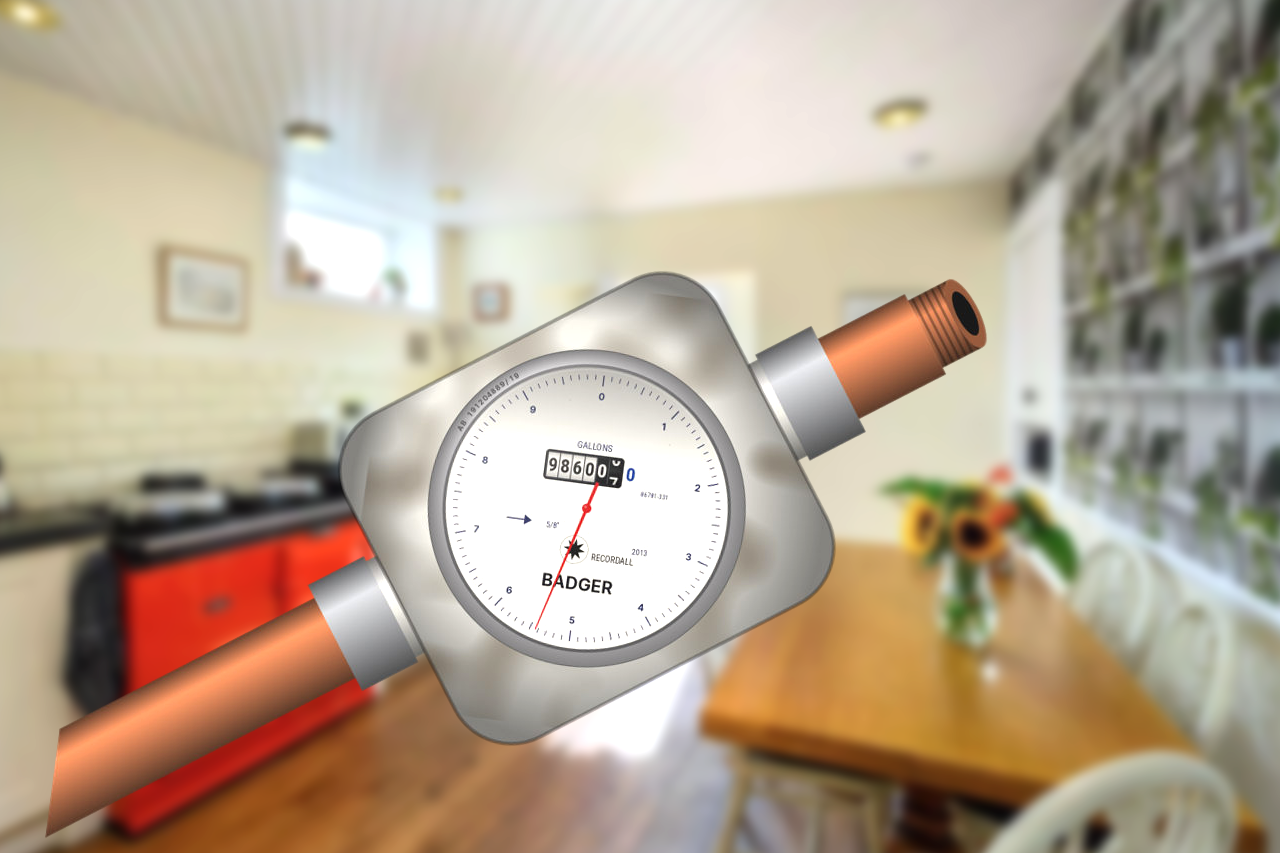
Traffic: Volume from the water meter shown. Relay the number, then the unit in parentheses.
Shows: 9860065.4 (gal)
